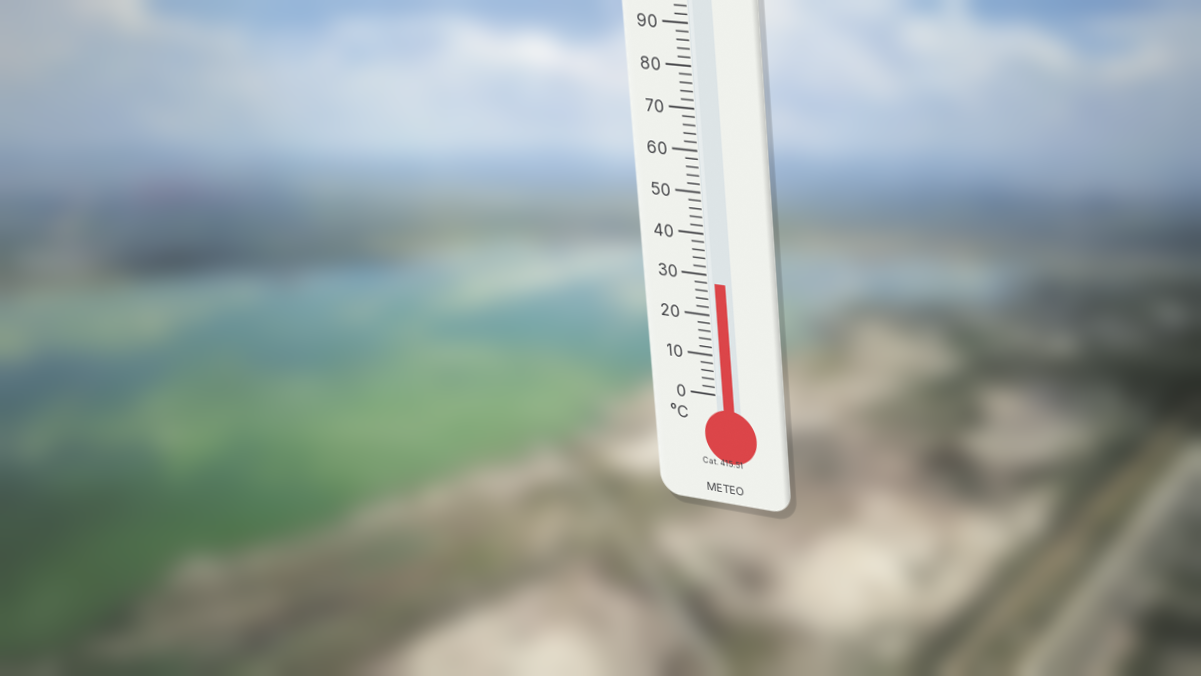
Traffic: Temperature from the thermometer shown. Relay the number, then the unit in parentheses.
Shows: 28 (°C)
